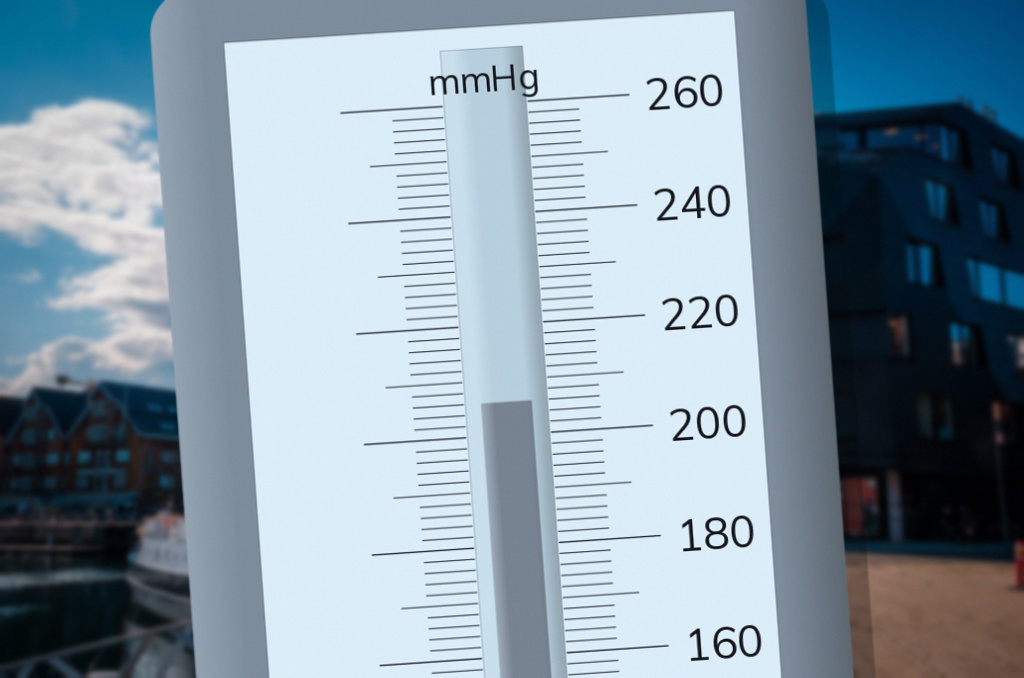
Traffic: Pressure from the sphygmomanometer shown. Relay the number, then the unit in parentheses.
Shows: 206 (mmHg)
